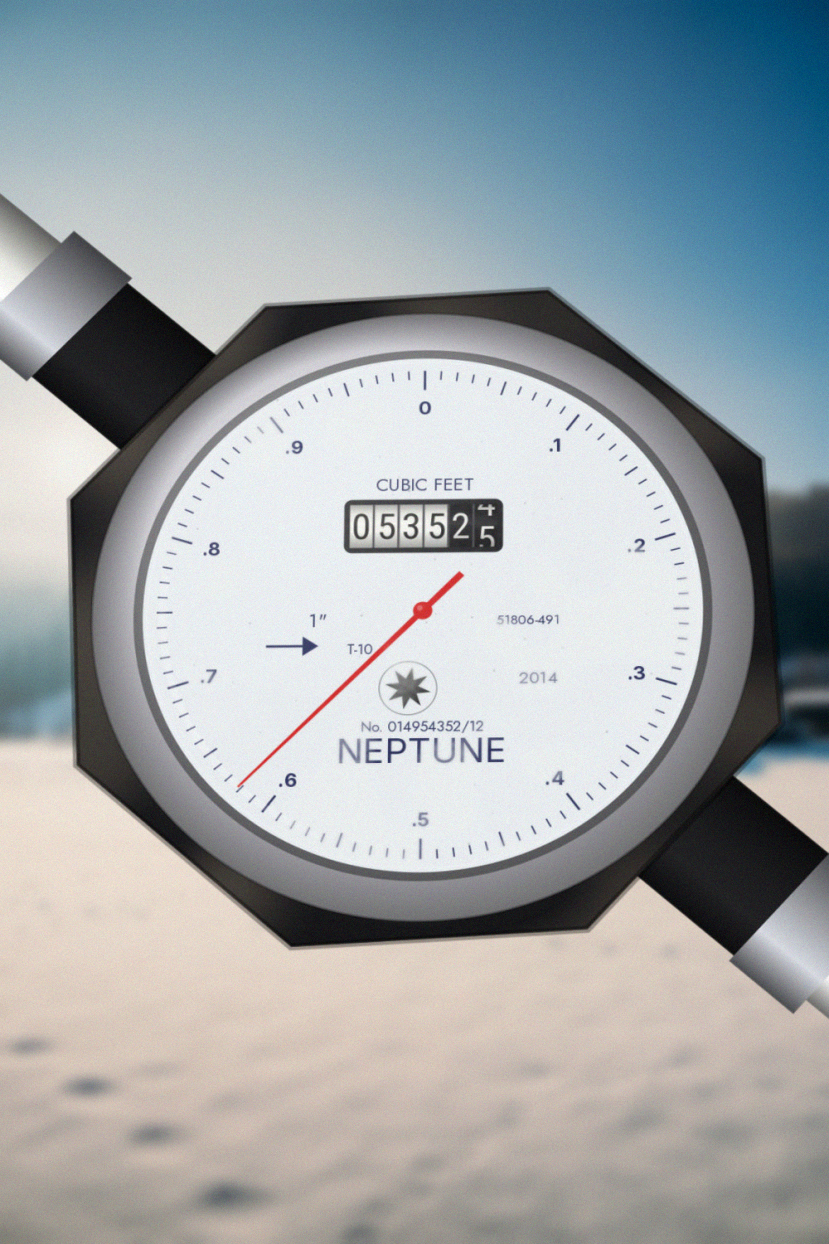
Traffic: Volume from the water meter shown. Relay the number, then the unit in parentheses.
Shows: 53524.62 (ft³)
